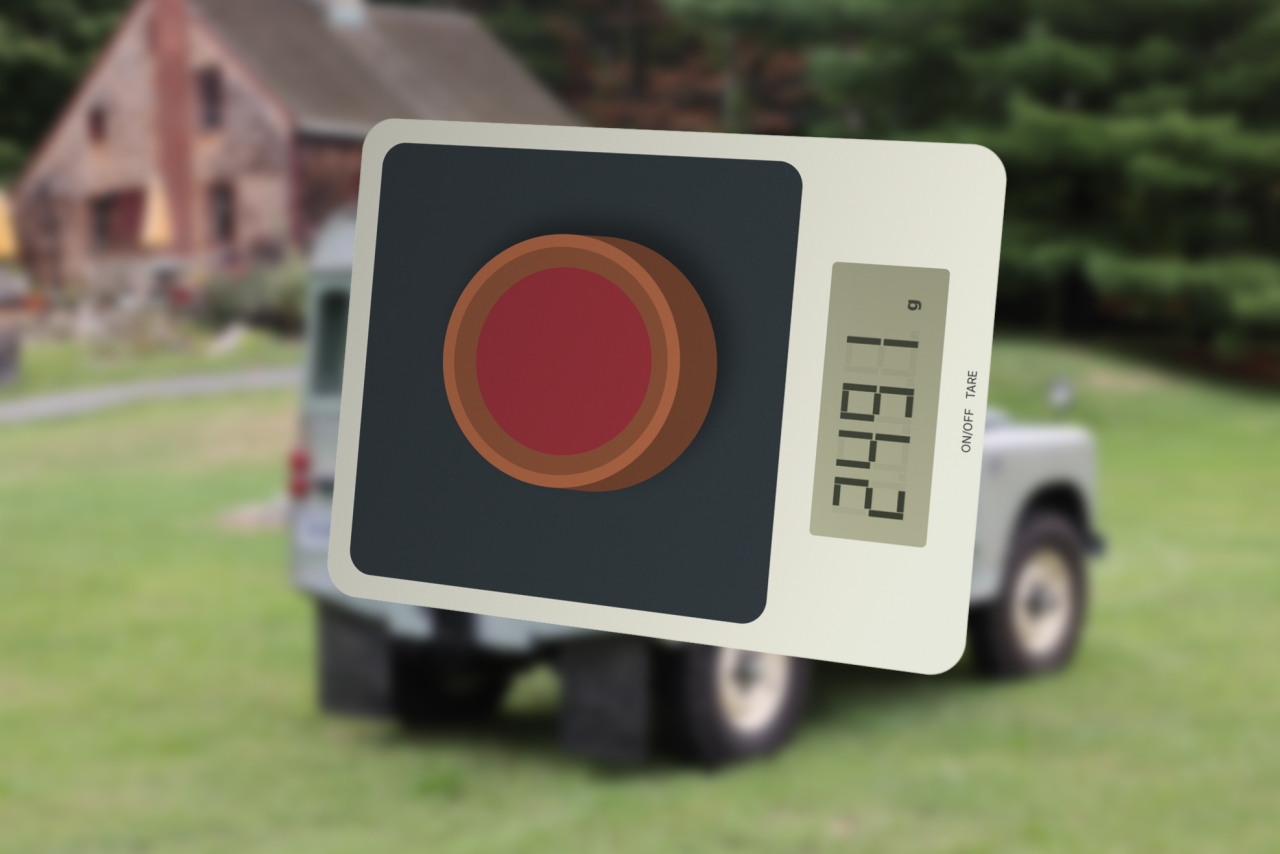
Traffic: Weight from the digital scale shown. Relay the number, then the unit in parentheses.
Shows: 2491 (g)
